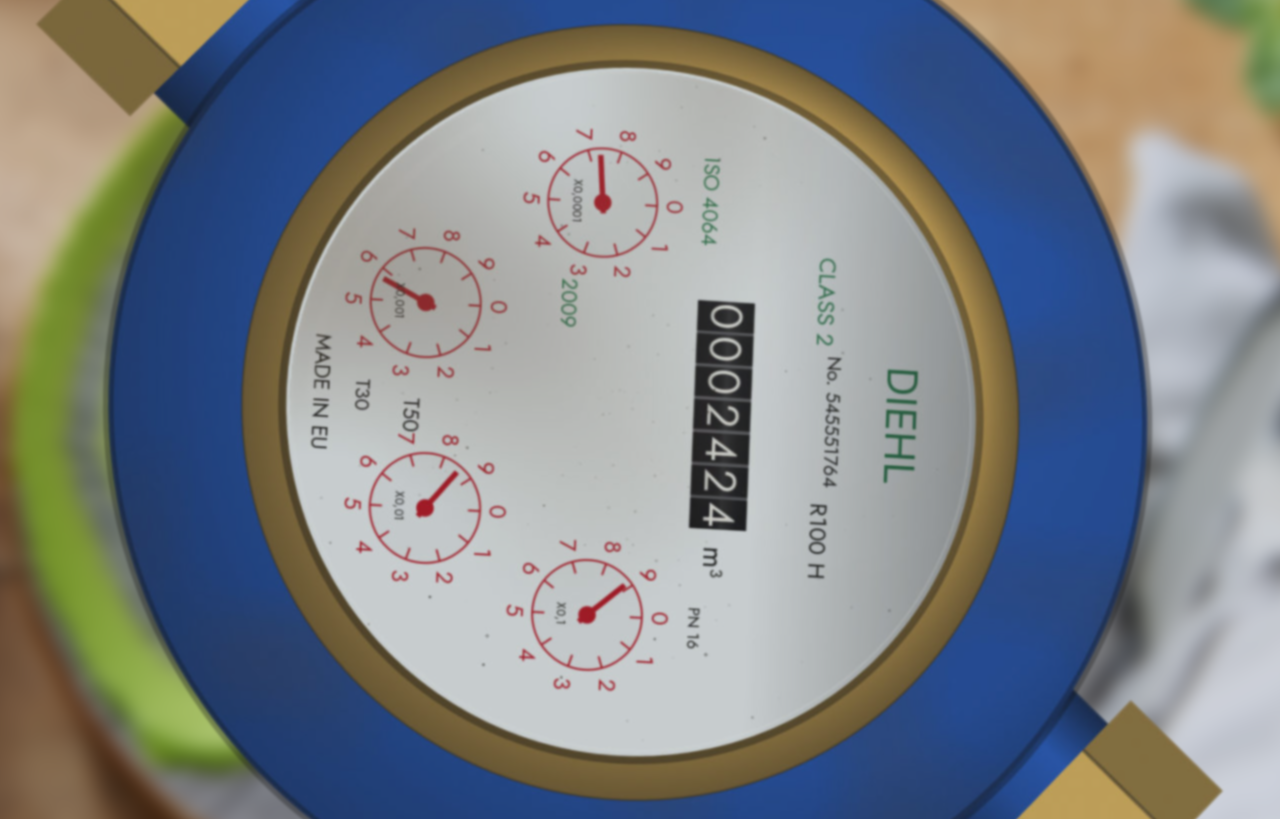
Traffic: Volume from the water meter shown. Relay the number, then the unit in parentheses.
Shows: 2424.8857 (m³)
